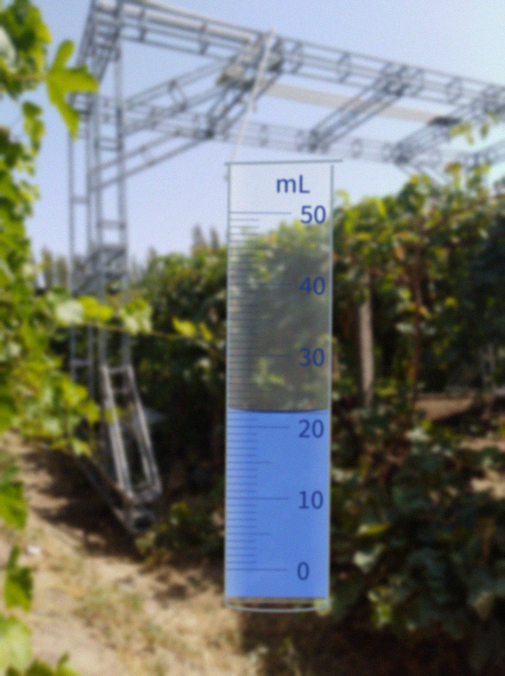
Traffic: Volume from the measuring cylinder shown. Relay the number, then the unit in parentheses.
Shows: 22 (mL)
